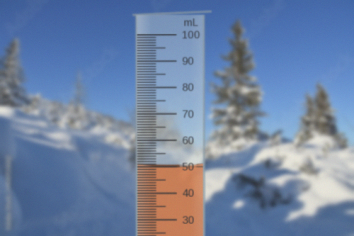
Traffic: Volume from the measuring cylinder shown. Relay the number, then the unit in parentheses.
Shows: 50 (mL)
